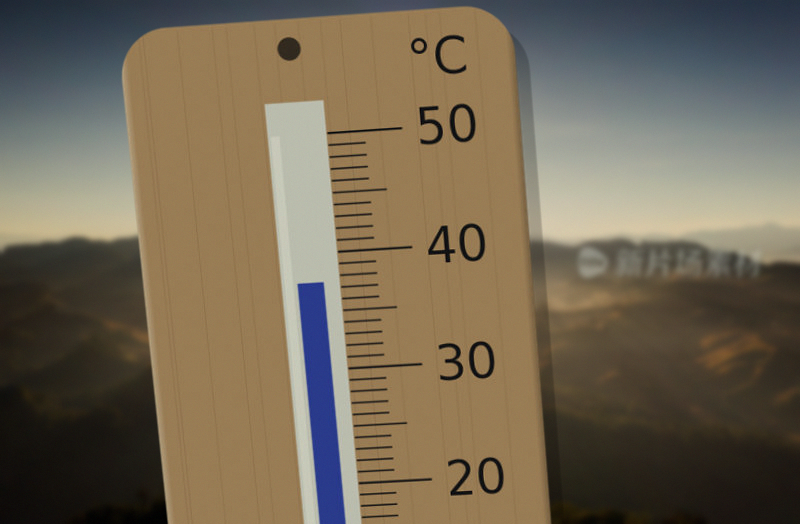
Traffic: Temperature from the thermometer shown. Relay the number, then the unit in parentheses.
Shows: 37.5 (°C)
